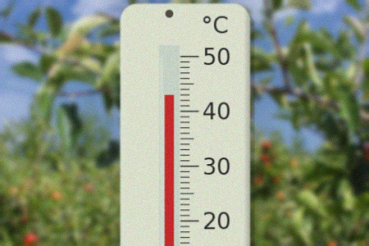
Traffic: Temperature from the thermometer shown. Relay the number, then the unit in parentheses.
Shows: 43 (°C)
